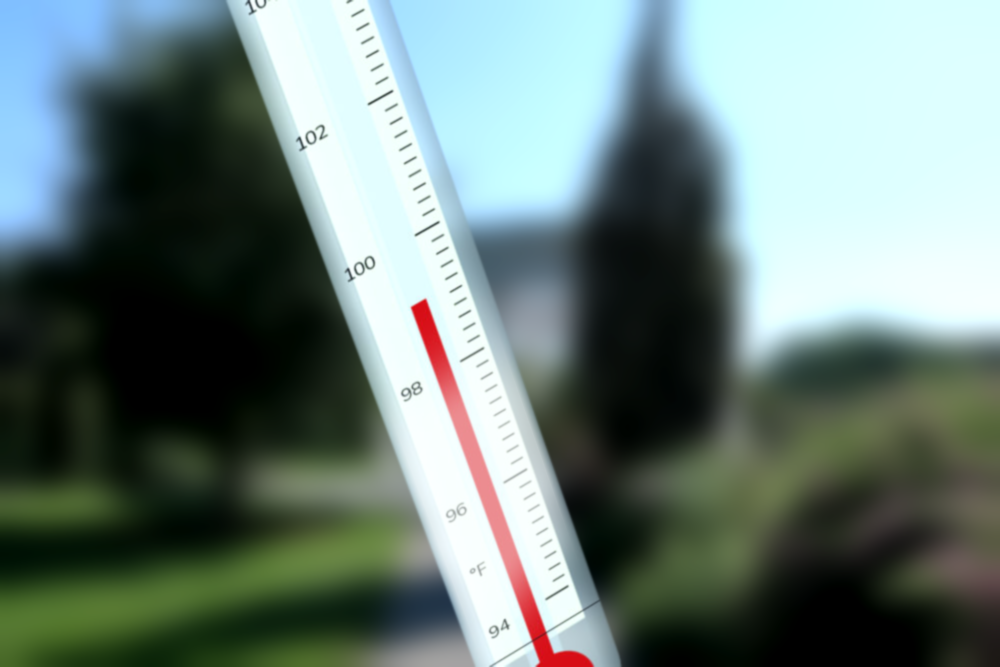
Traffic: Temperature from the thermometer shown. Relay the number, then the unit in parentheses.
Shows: 99.1 (°F)
